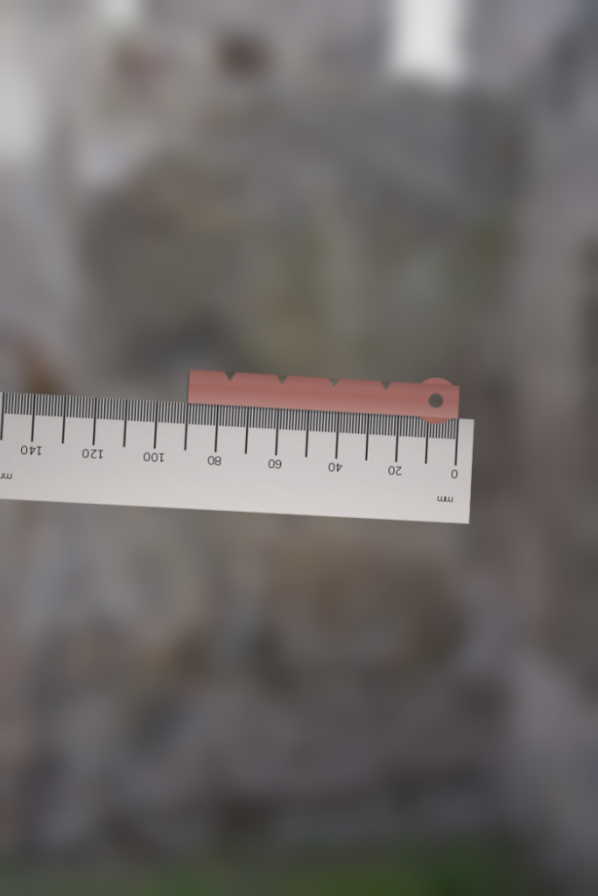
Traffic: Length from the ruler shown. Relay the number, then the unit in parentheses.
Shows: 90 (mm)
